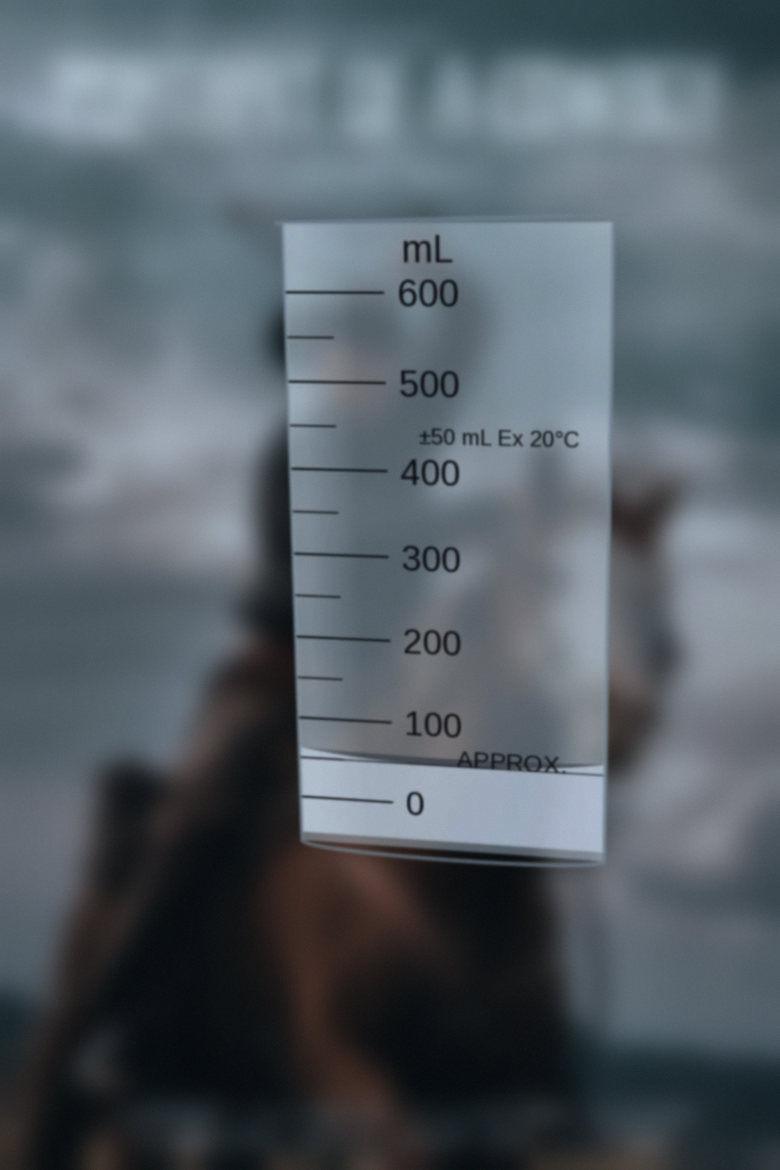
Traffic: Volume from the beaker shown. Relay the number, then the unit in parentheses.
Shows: 50 (mL)
